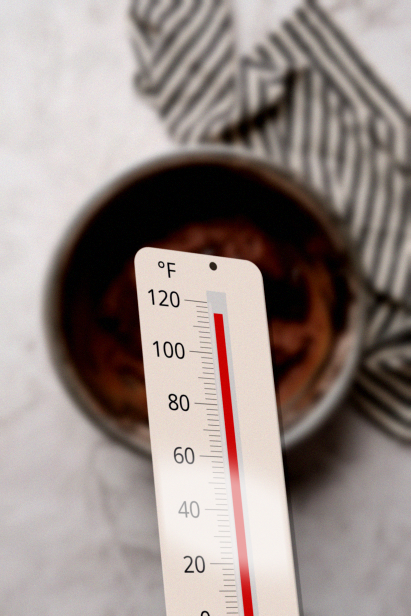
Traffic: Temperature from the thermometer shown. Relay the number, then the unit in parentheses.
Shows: 116 (°F)
